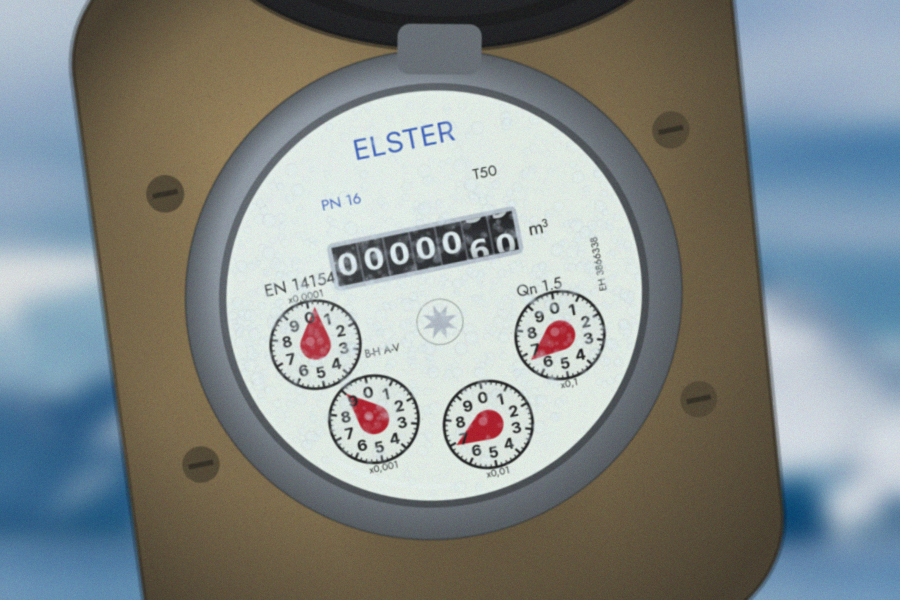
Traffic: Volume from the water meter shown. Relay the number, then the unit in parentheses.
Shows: 59.6690 (m³)
